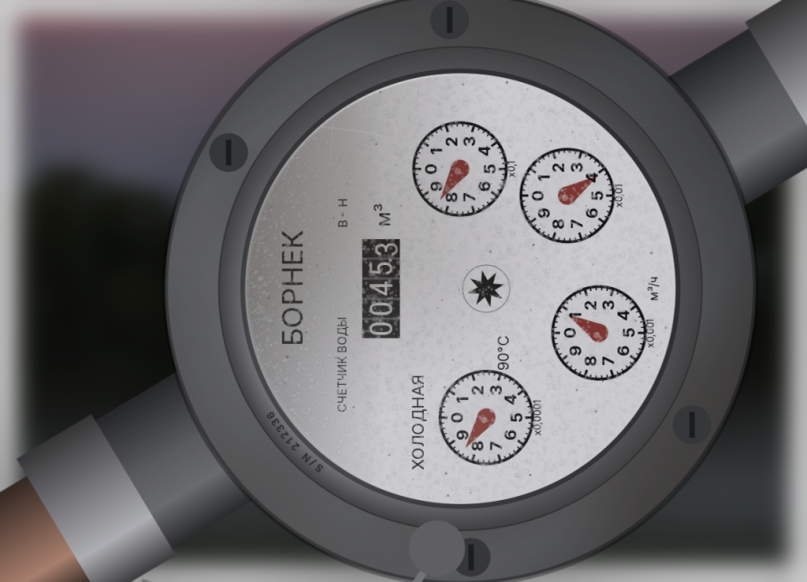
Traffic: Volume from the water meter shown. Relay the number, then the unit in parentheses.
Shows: 452.8408 (m³)
